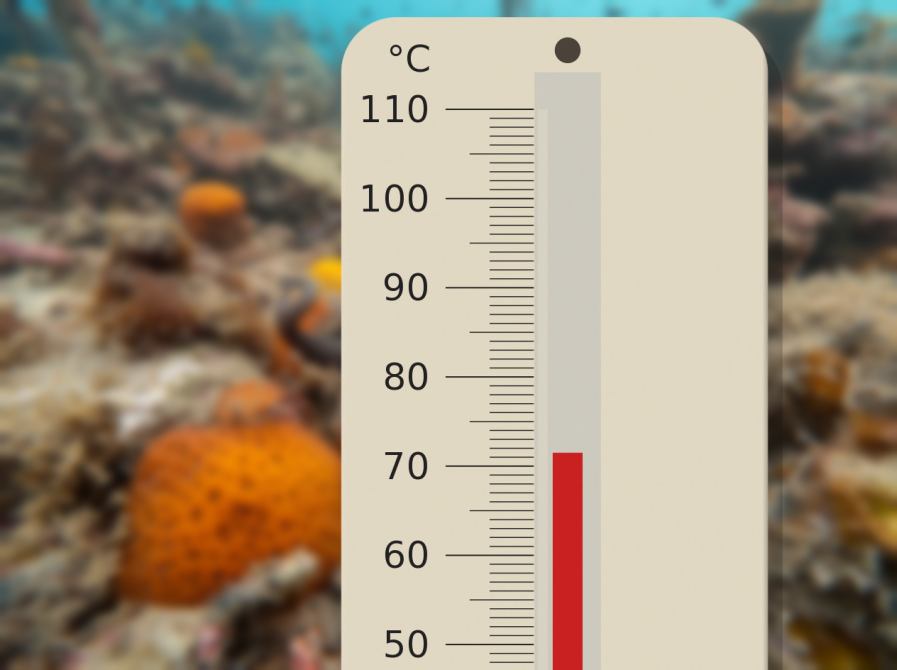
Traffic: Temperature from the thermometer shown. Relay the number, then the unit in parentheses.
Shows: 71.5 (°C)
